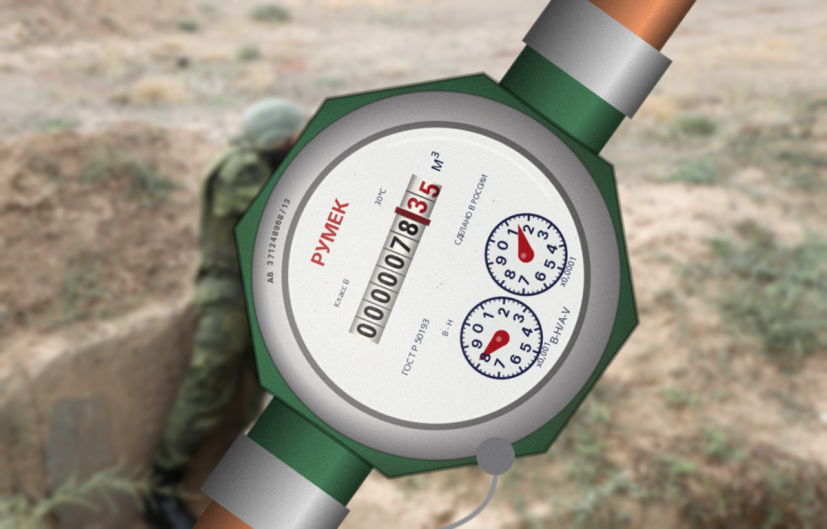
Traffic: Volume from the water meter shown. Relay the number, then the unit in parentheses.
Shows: 78.3481 (m³)
